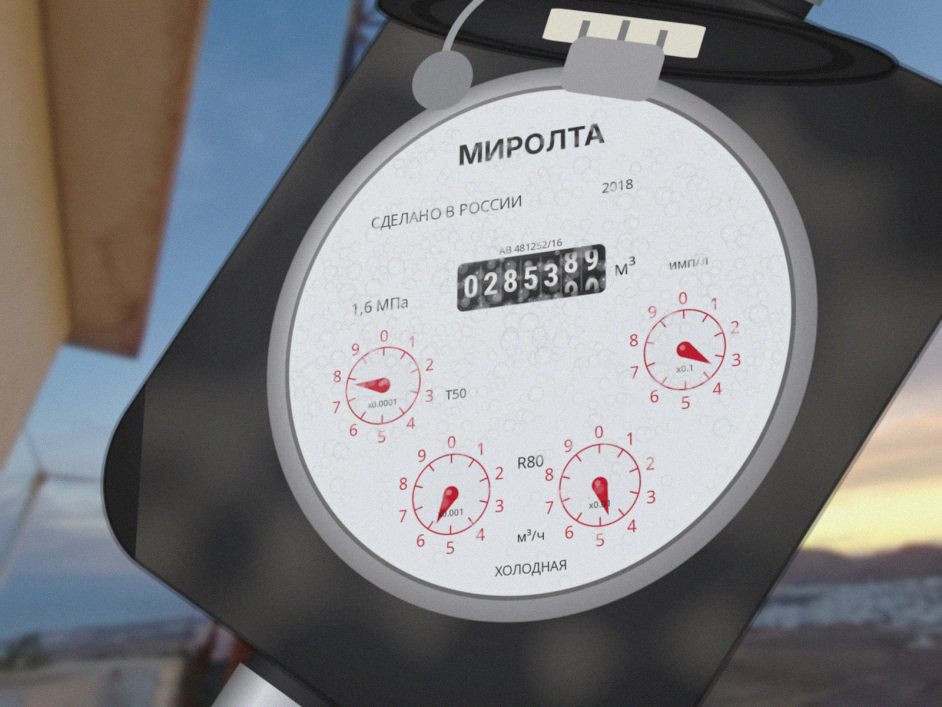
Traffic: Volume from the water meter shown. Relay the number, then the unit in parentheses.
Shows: 285389.3457 (m³)
